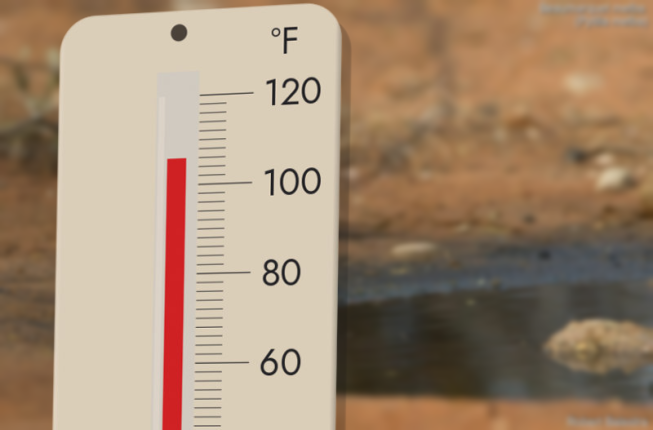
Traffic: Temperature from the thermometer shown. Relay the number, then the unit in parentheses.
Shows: 106 (°F)
